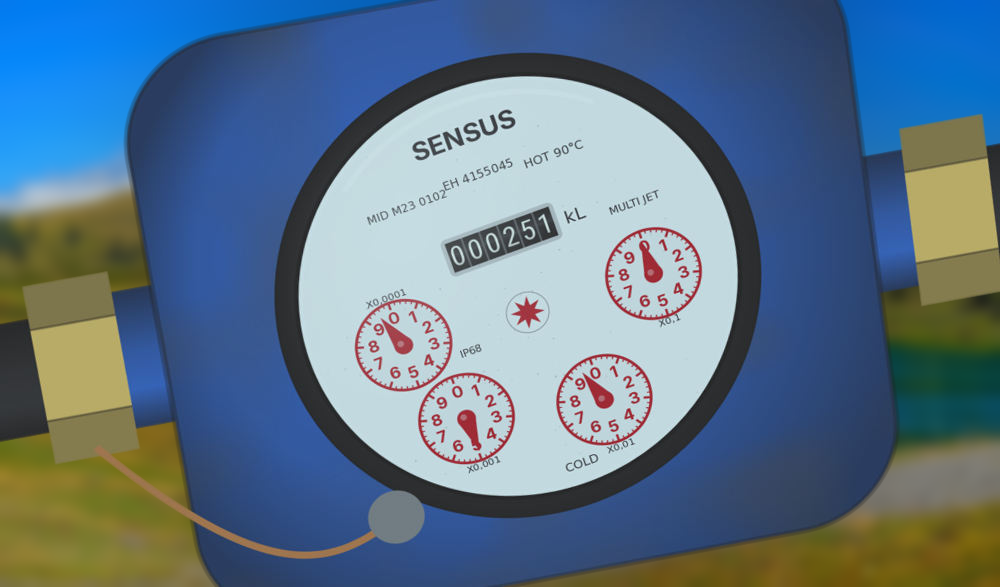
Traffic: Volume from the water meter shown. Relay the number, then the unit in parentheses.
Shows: 250.9949 (kL)
